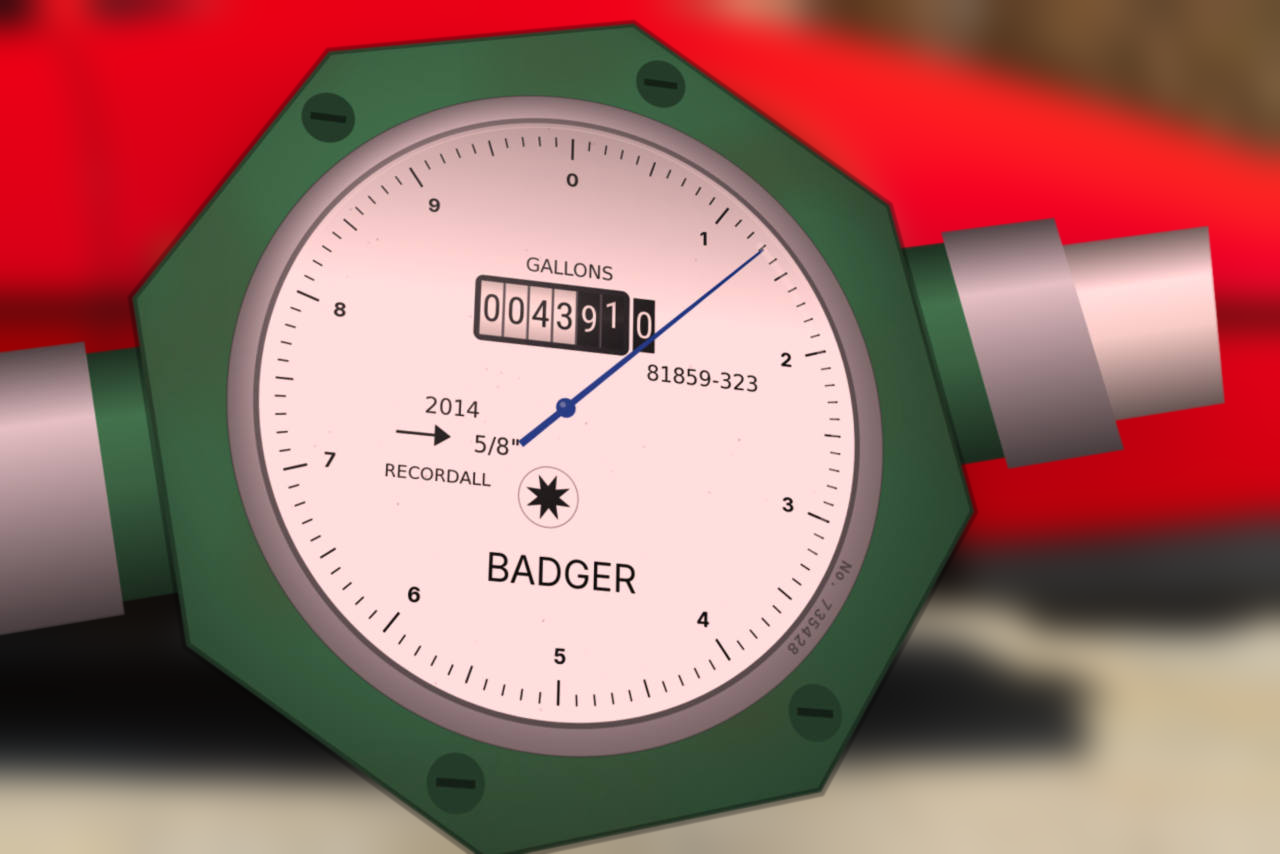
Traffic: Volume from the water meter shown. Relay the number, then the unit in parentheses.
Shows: 43911.3 (gal)
